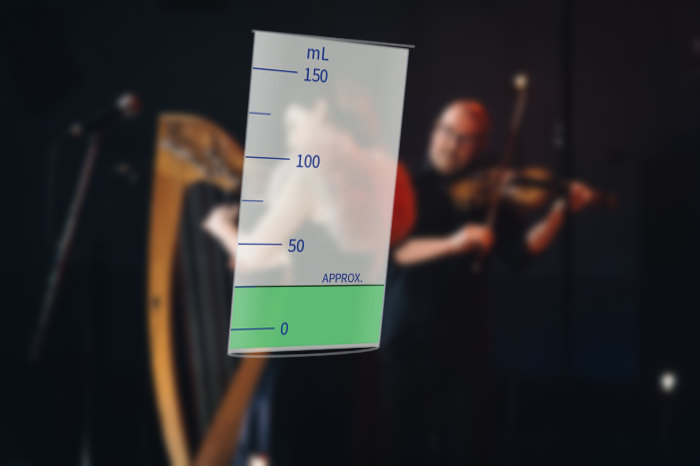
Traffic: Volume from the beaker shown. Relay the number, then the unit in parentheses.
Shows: 25 (mL)
